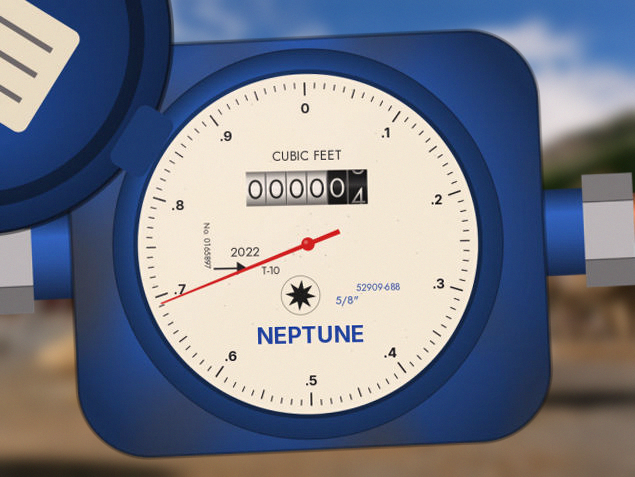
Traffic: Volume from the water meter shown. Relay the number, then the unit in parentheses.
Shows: 3.69 (ft³)
